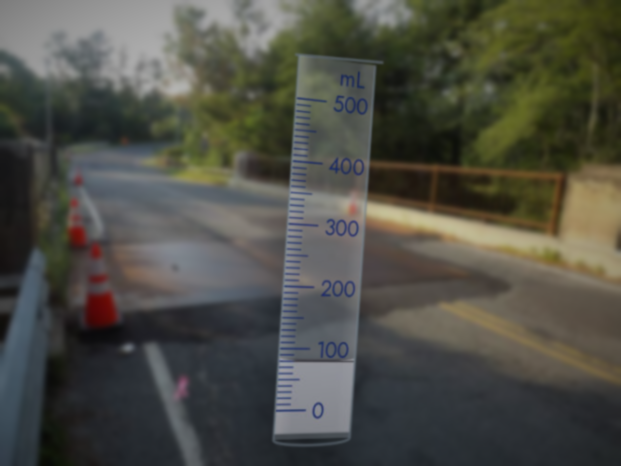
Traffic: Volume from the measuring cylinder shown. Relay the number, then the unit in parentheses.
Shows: 80 (mL)
